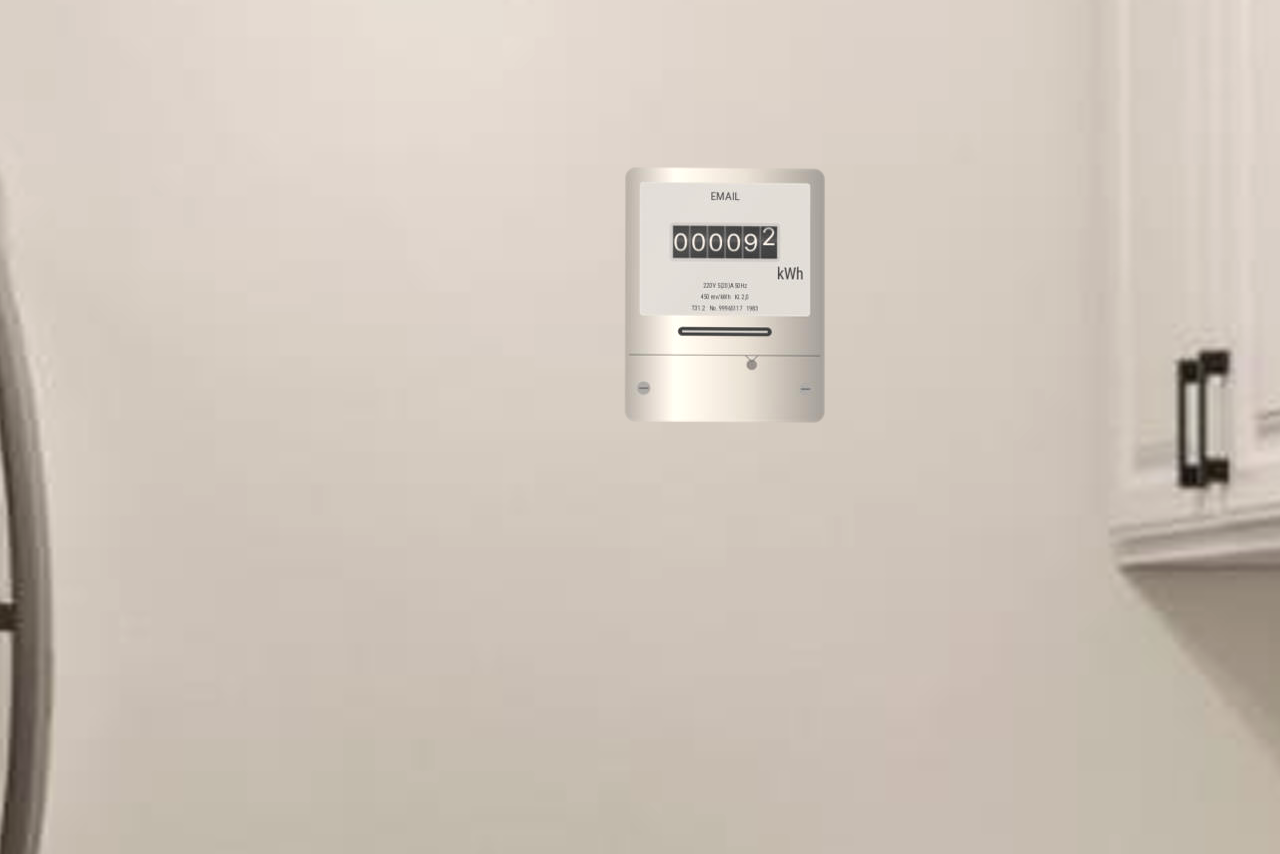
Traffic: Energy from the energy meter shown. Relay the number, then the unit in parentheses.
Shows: 92 (kWh)
